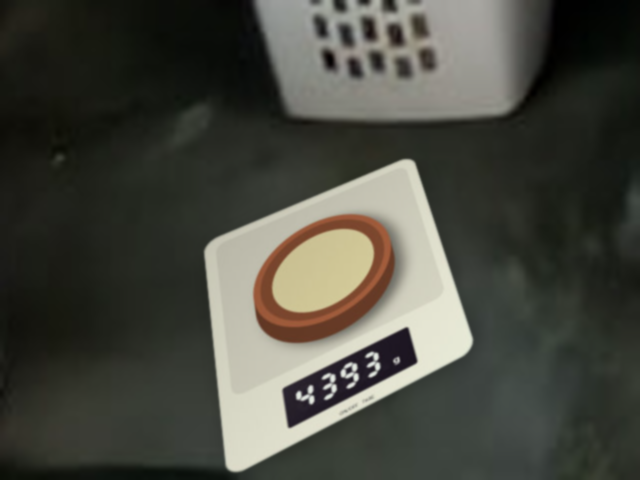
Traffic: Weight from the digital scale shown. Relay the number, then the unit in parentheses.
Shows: 4393 (g)
